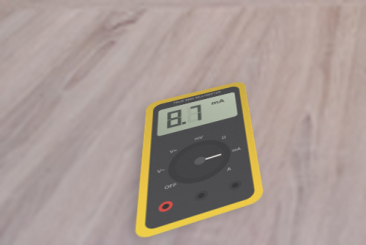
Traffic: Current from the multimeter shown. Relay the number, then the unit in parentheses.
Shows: 8.7 (mA)
